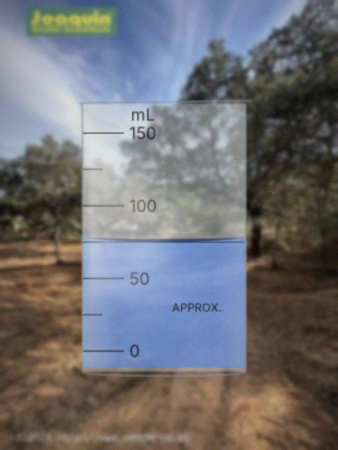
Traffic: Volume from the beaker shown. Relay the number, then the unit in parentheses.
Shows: 75 (mL)
